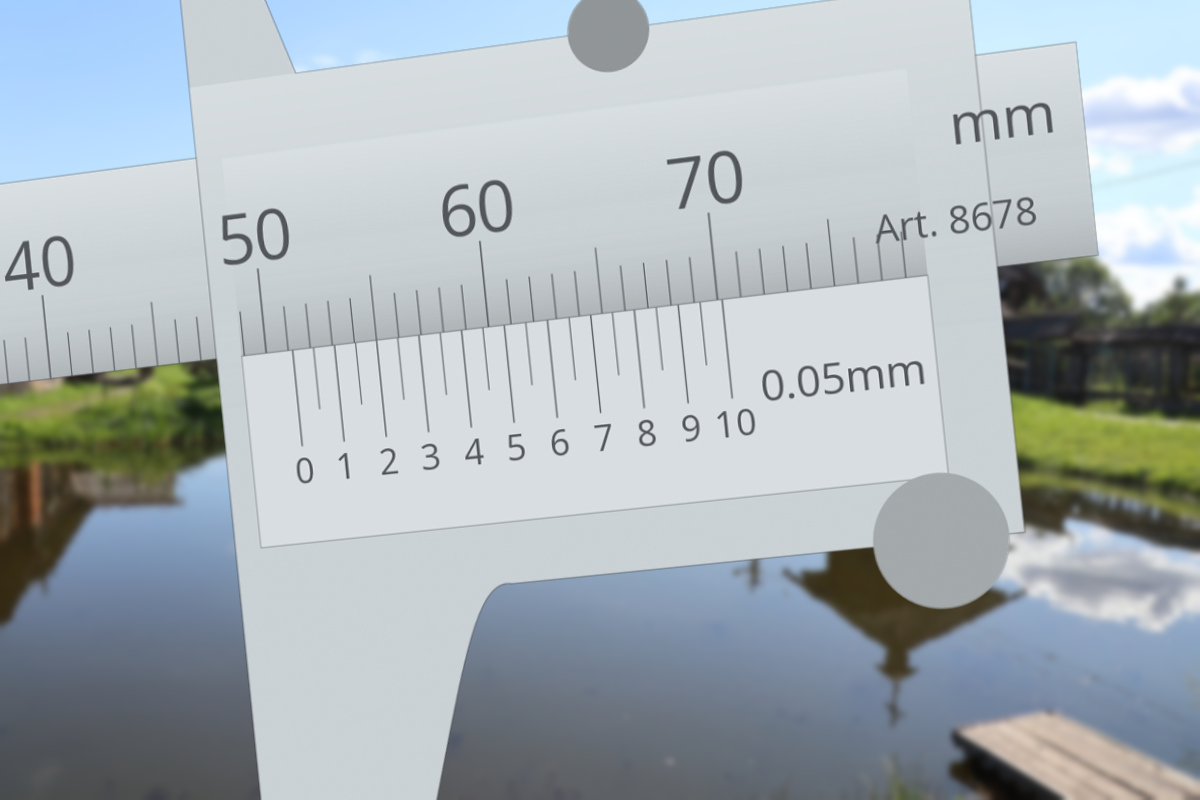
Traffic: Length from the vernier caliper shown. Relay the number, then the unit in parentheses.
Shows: 51.2 (mm)
